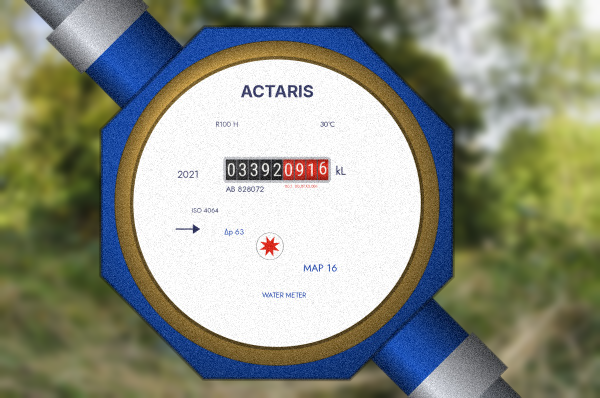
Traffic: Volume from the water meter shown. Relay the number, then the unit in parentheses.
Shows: 3392.0916 (kL)
